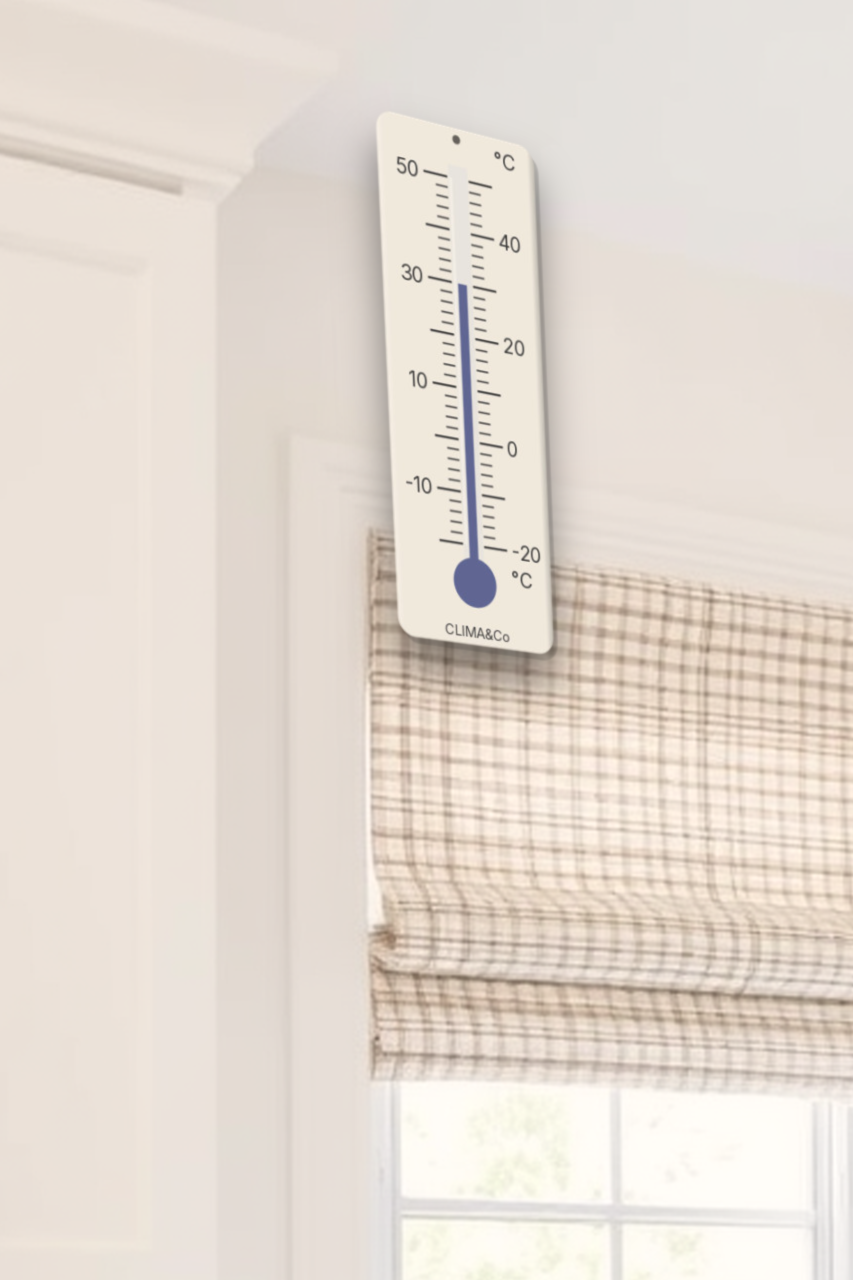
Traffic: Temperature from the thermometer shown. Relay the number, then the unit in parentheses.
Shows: 30 (°C)
